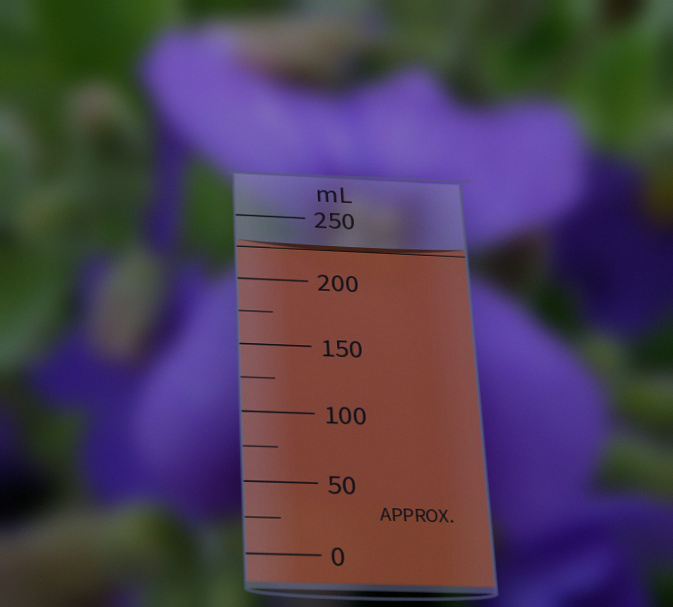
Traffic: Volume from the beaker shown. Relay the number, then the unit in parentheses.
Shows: 225 (mL)
